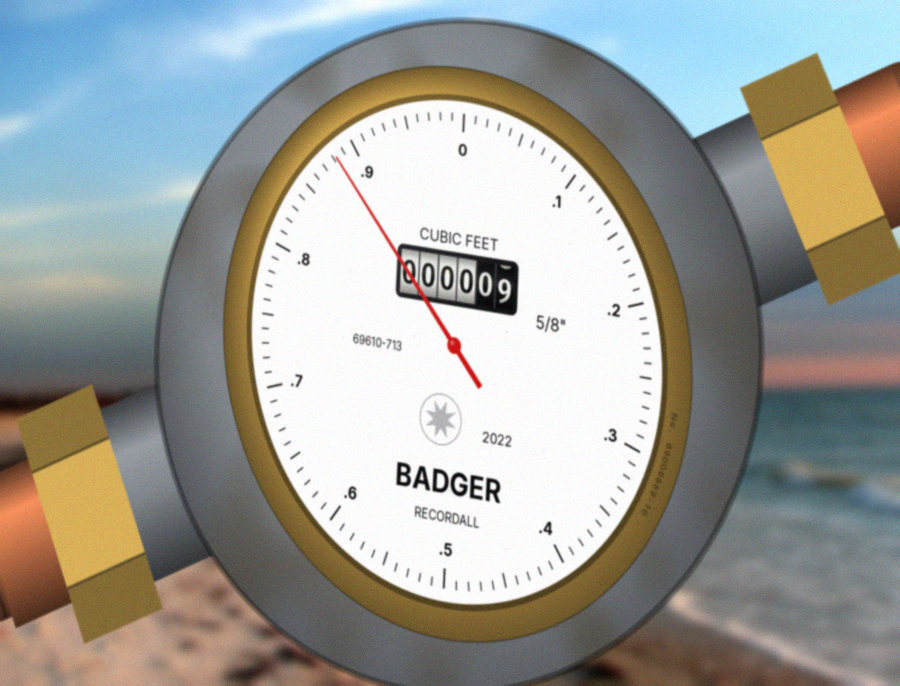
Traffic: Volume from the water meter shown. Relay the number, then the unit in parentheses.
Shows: 8.88 (ft³)
